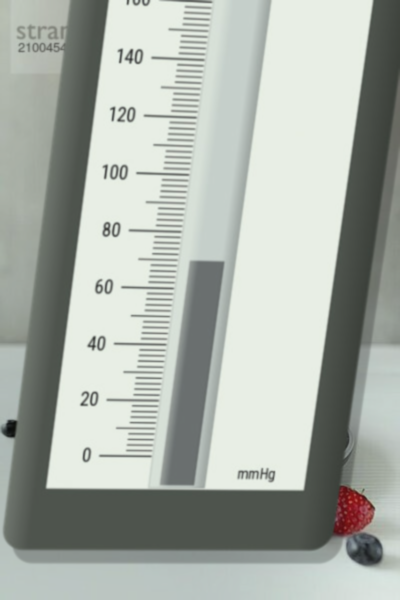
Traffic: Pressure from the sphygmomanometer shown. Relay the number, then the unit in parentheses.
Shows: 70 (mmHg)
